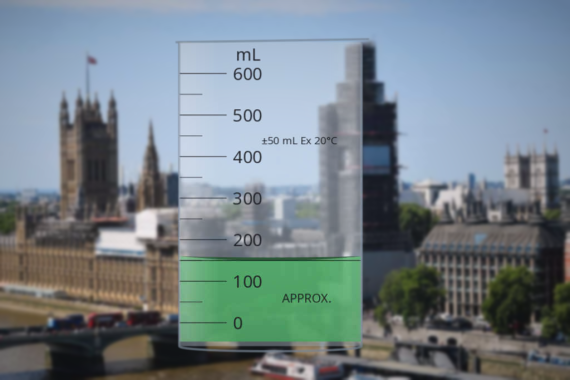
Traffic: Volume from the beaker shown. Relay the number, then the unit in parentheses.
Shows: 150 (mL)
